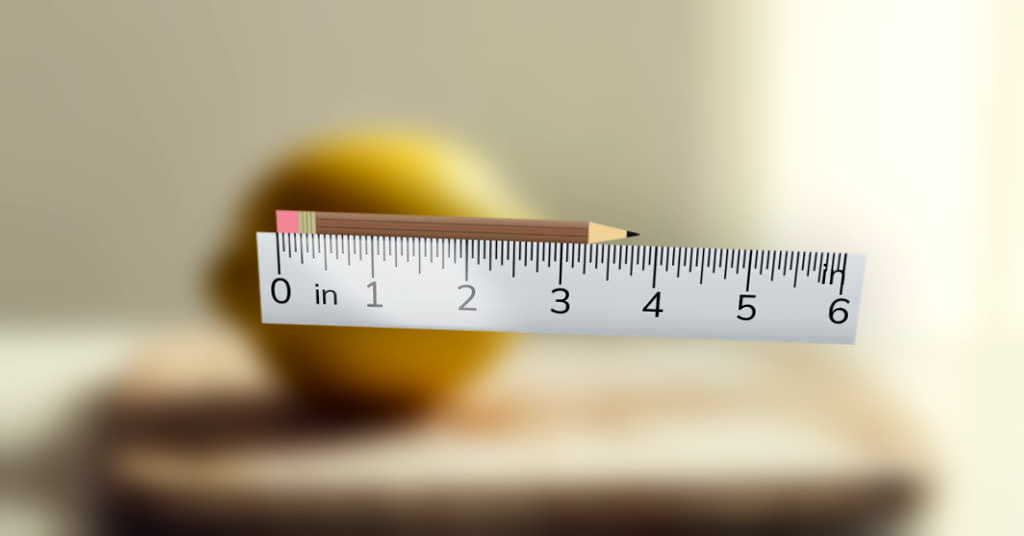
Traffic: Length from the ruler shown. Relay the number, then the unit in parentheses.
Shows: 3.8125 (in)
